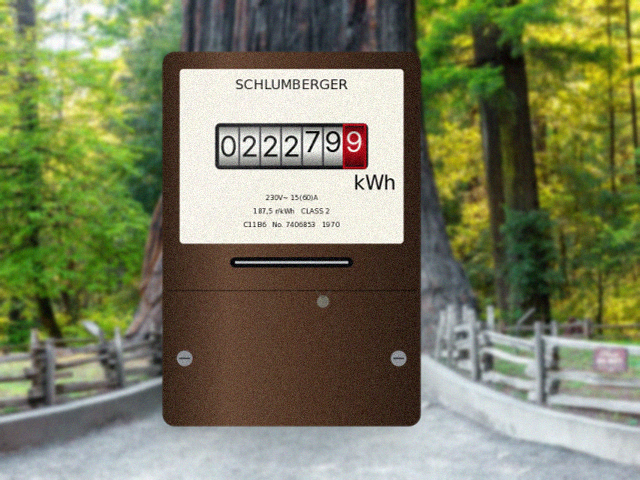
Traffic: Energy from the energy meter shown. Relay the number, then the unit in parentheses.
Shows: 22279.9 (kWh)
